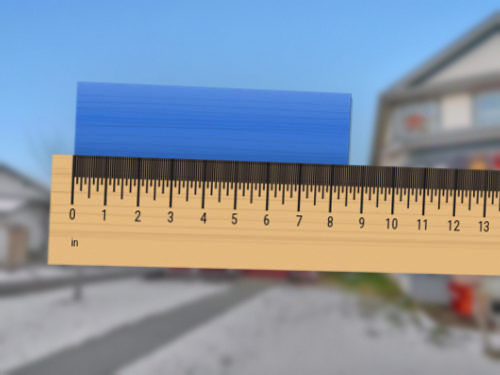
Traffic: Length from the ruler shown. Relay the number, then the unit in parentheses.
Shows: 8.5 (in)
